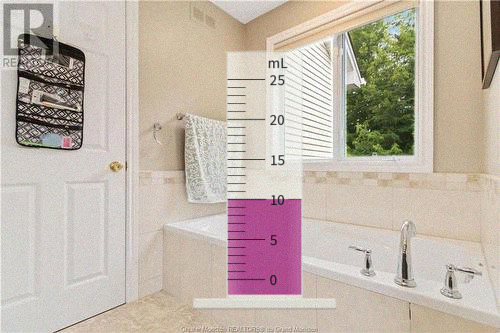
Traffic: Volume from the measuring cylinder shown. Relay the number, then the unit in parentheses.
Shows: 10 (mL)
